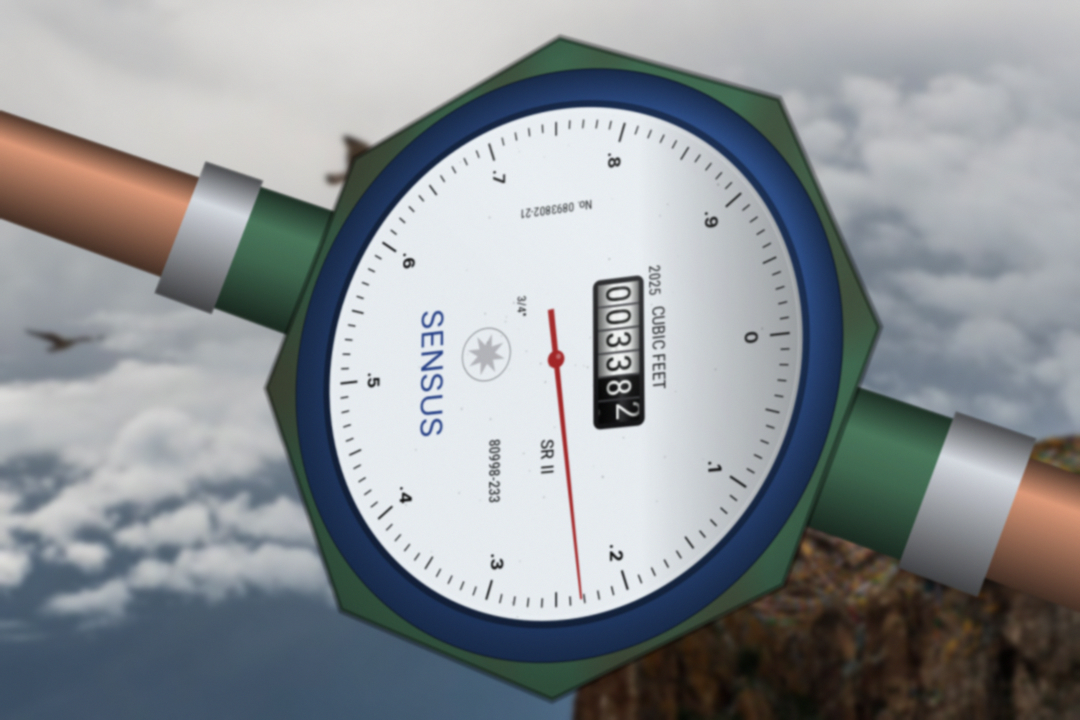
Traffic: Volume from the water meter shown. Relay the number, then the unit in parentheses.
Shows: 3382.23 (ft³)
